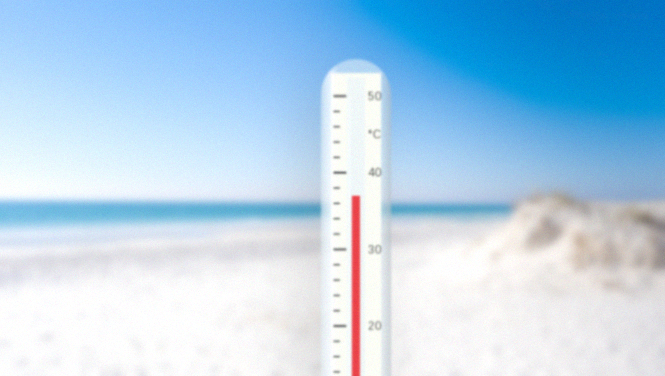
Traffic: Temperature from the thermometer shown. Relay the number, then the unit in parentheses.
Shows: 37 (°C)
